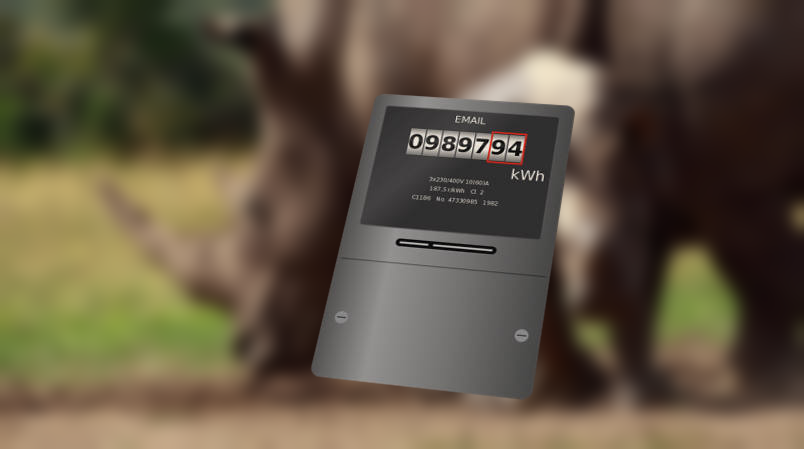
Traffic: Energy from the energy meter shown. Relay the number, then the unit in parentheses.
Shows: 9897.94 (kWh)
